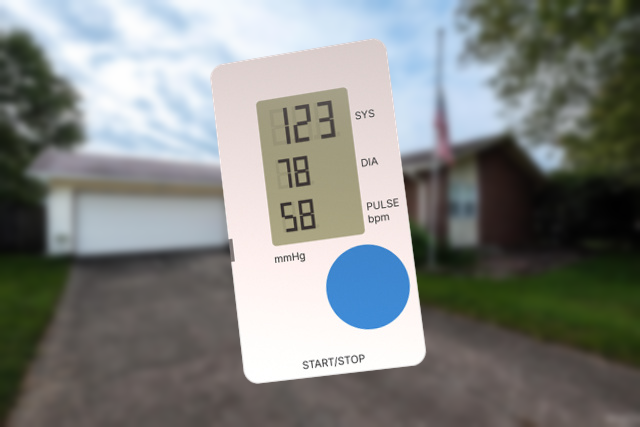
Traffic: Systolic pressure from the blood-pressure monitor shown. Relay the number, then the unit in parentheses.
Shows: 123 (mmHg)
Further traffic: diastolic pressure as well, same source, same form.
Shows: 78 (mmHg)
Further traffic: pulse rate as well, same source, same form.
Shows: 58 (bpm)
